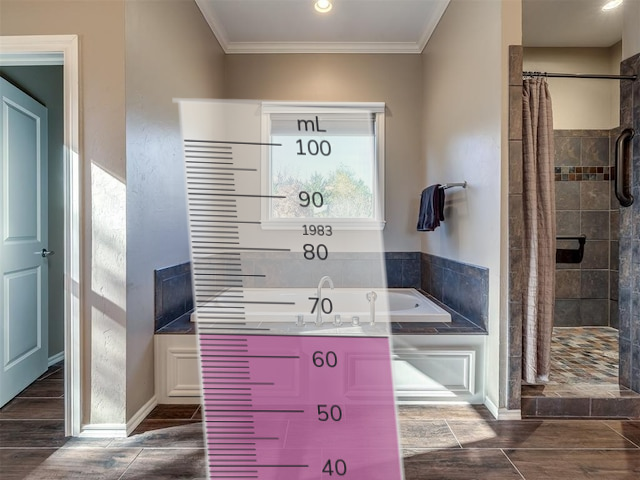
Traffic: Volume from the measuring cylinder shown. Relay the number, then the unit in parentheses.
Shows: 64 (mL)
